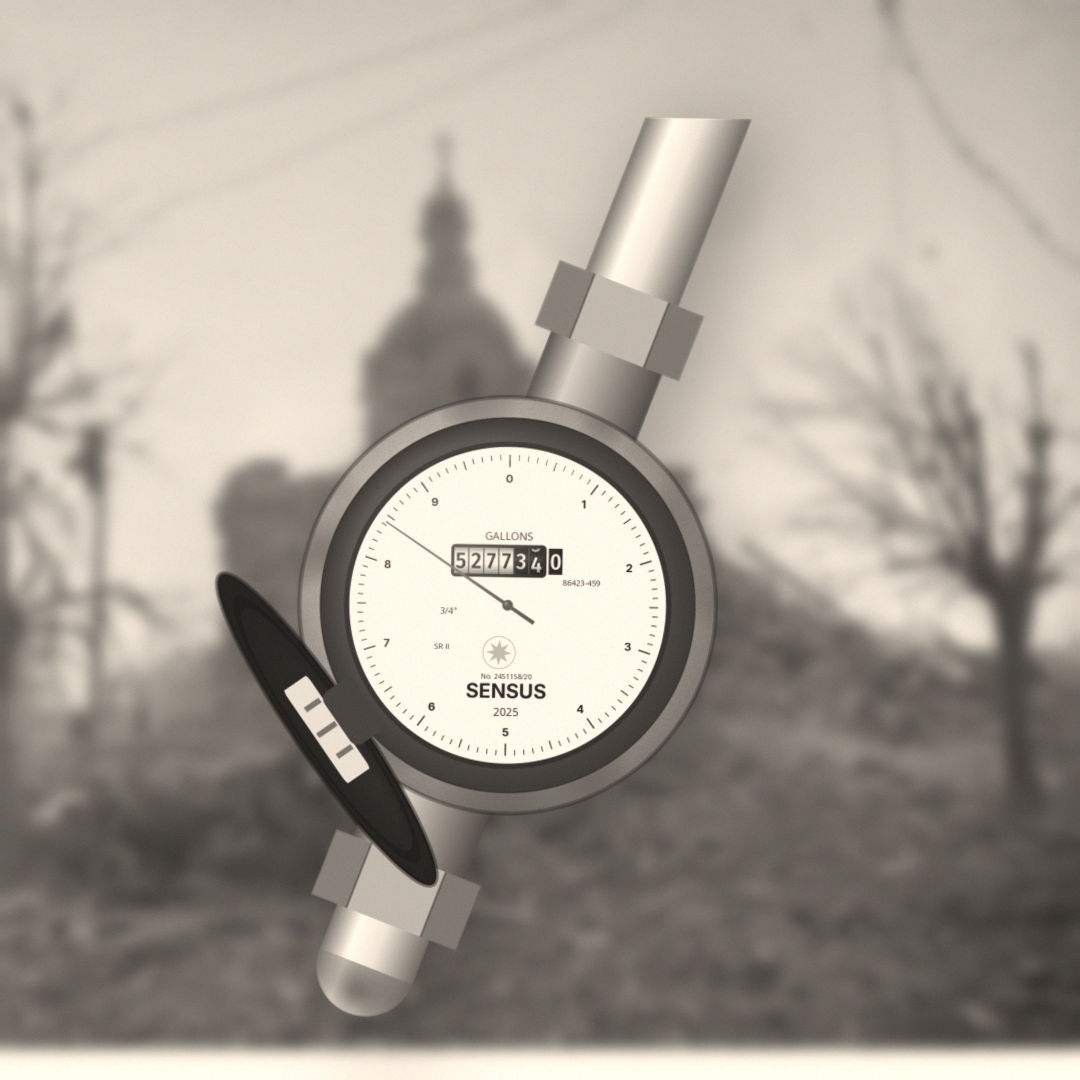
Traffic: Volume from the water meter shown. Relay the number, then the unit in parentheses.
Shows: 5277338.4 (gal)
